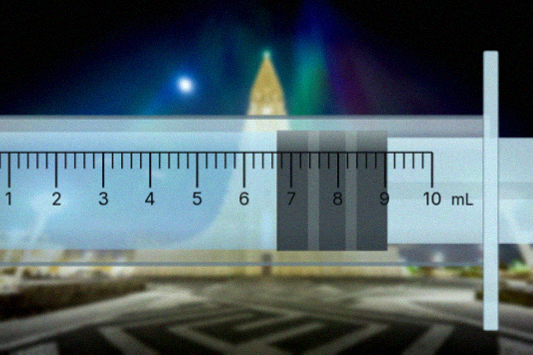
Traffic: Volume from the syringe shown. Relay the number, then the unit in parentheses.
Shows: 6.7 (mL)
